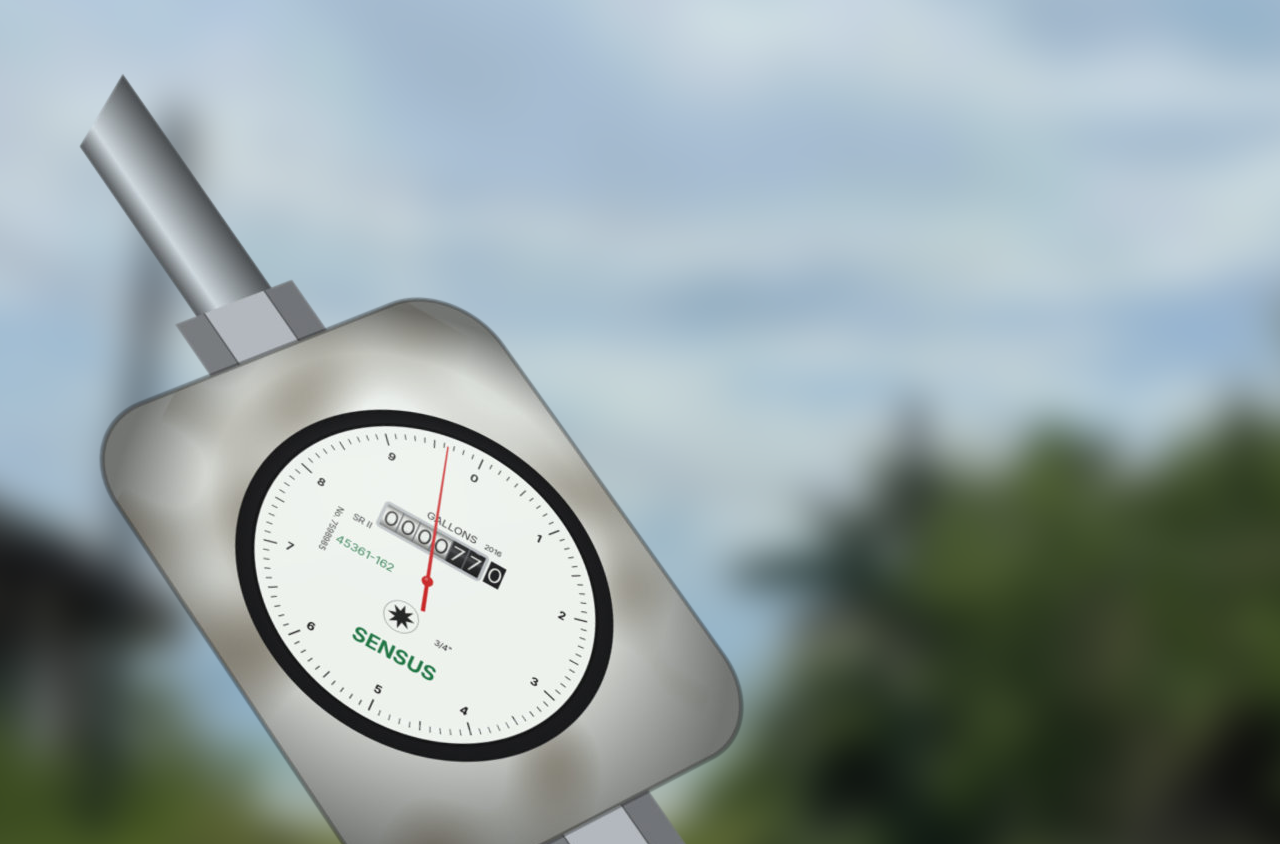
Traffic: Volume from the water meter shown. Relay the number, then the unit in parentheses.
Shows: 769.6 (gal)
